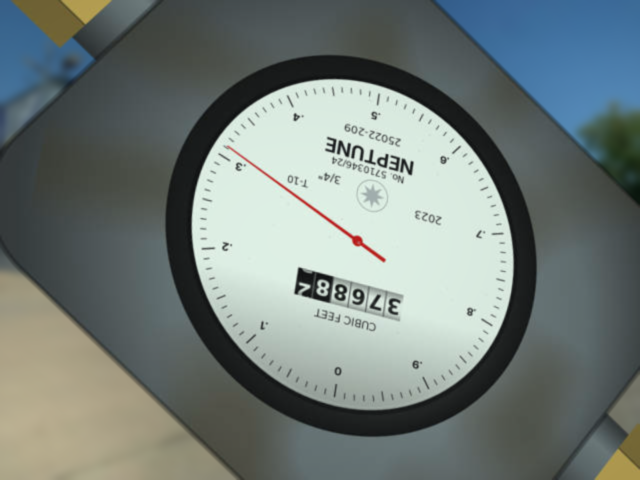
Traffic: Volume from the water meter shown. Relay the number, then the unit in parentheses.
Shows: 376882.31 (ft³)
